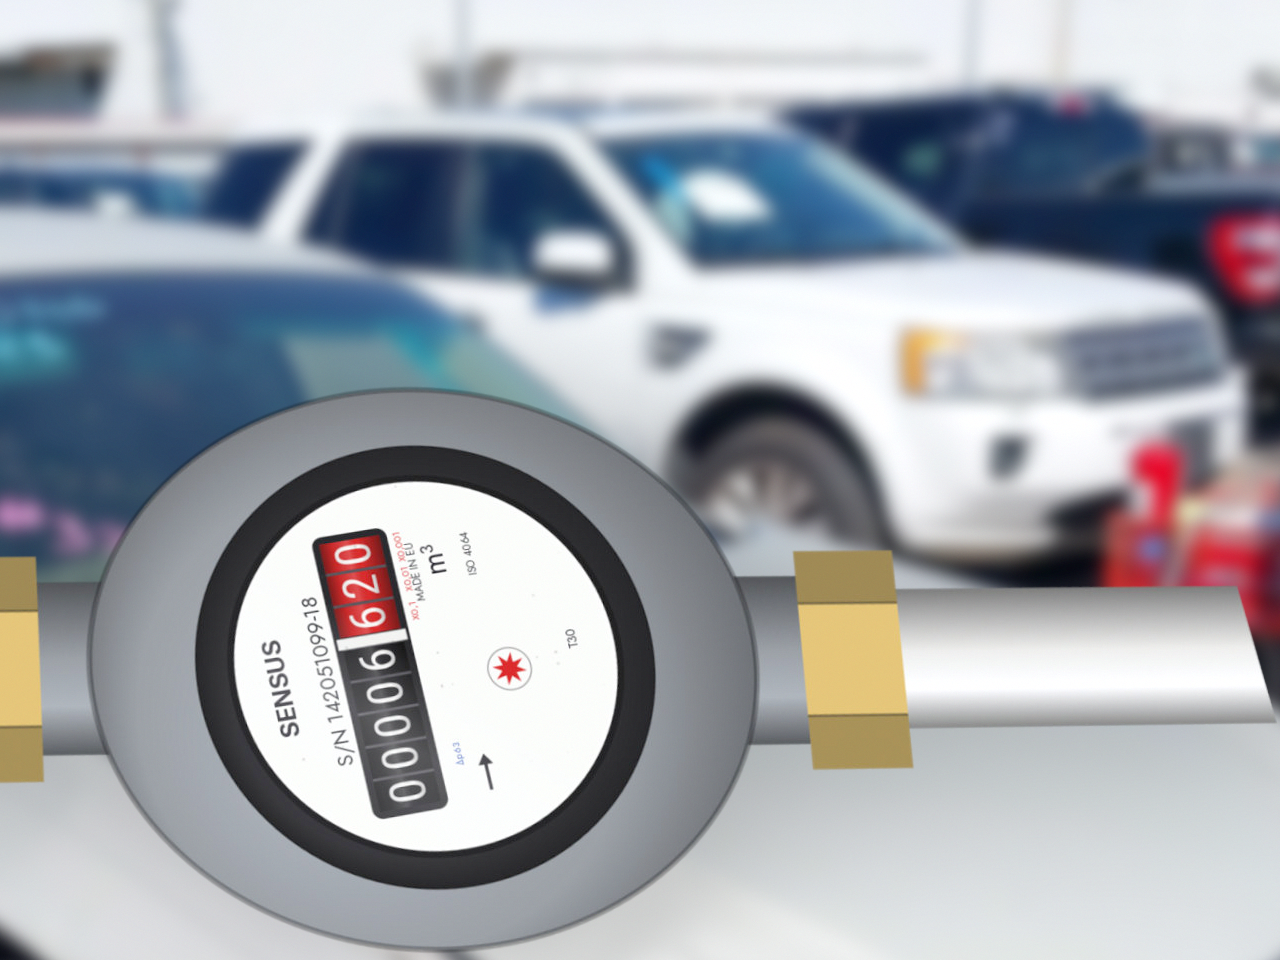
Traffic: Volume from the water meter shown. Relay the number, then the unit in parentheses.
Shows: 6.620 (m³)
